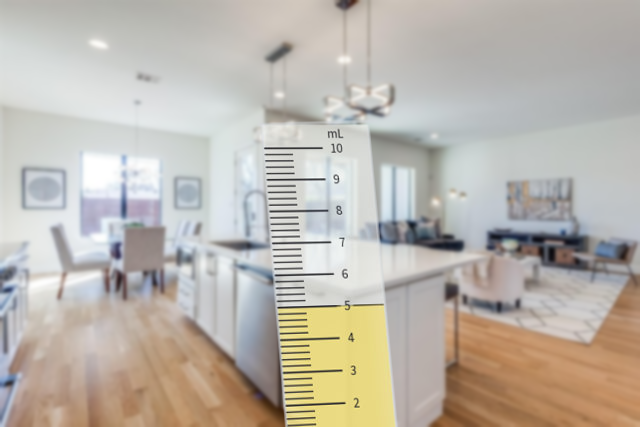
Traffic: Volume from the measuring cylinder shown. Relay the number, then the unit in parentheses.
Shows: 5 (mL)
